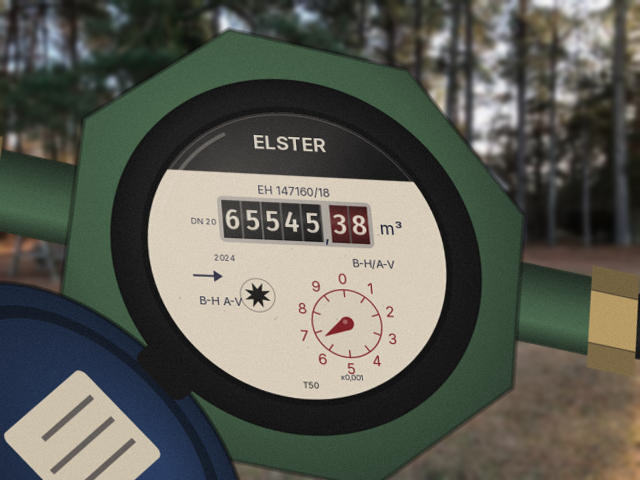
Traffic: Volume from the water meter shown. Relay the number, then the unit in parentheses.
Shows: 65545.386 (m³)
